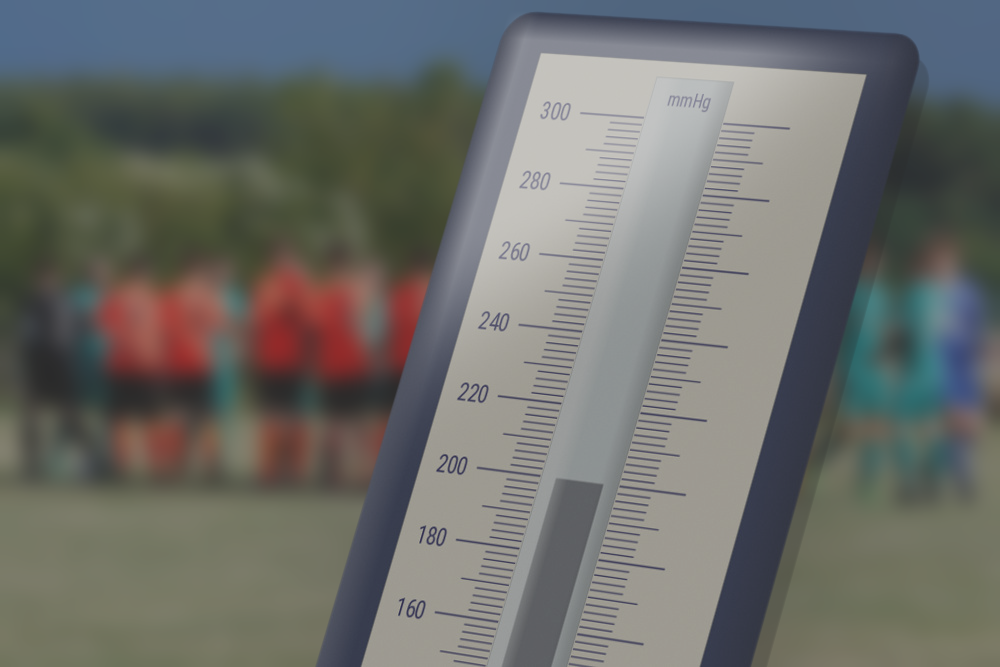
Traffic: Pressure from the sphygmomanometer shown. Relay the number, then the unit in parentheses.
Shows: 200 (mmHg)
